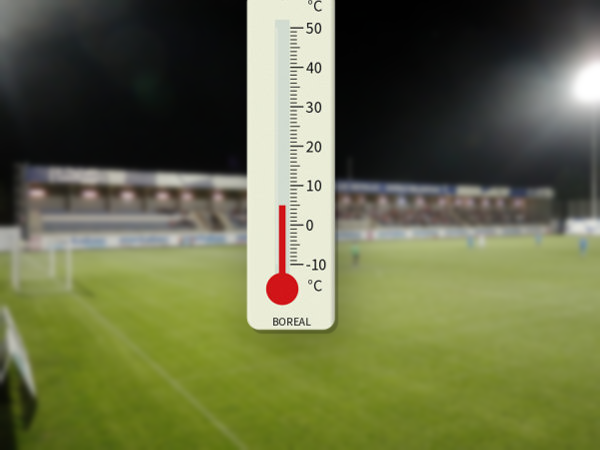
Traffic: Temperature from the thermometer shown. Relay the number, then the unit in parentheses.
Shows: 5 (°C)
